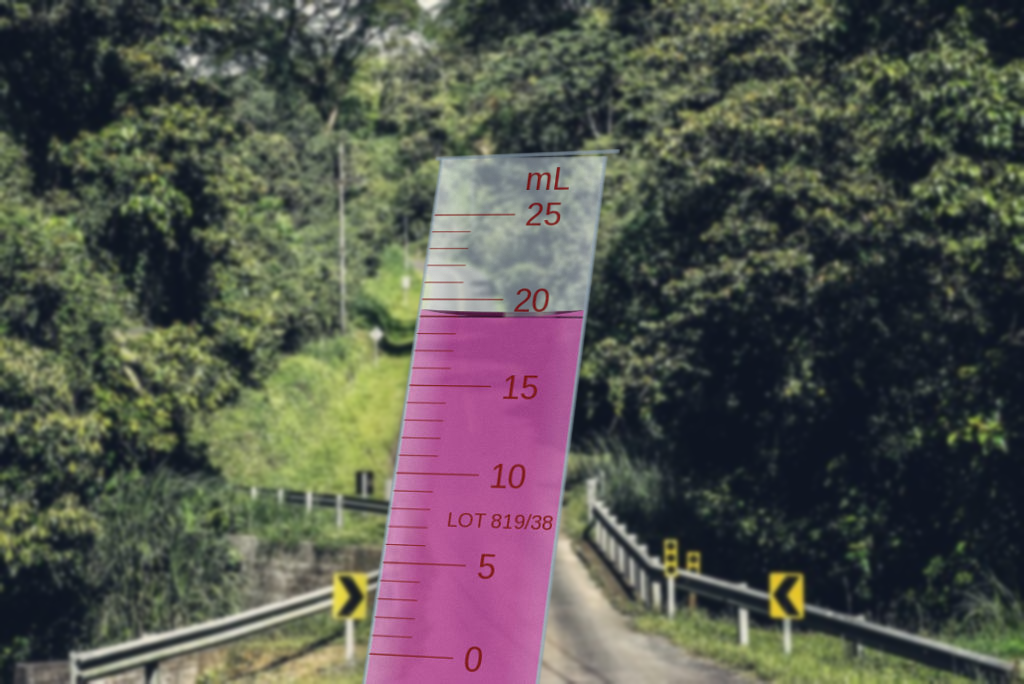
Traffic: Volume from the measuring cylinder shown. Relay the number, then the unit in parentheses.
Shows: 19 (mL)
